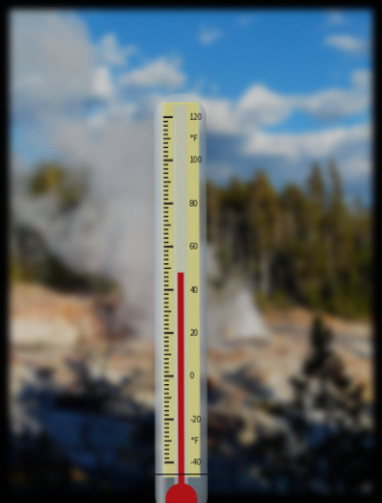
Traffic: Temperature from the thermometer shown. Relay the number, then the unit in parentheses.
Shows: 48 (°F)
